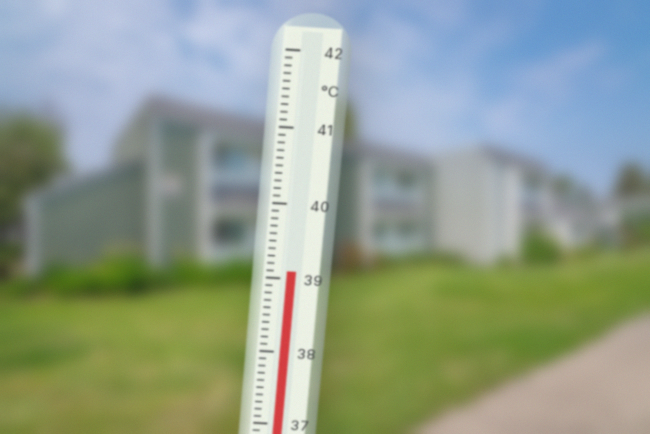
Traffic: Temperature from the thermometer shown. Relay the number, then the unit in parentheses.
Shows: 39.1 (°C)
